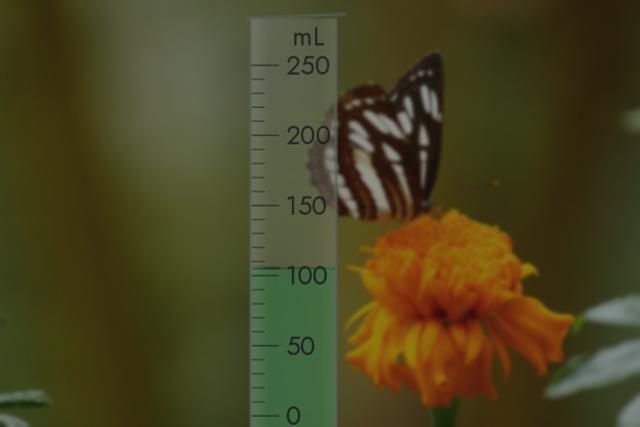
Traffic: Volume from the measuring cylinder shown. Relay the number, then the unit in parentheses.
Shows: 105 (mL)
